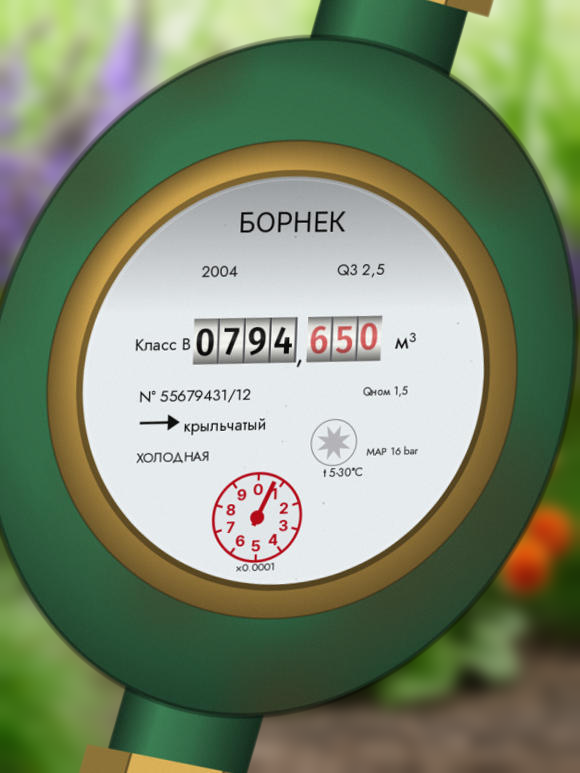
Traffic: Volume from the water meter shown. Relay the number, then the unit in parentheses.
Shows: 794.6500 (m³)
